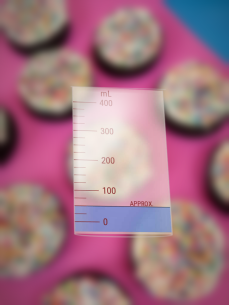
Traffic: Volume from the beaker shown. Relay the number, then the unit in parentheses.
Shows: 50 (mL)
